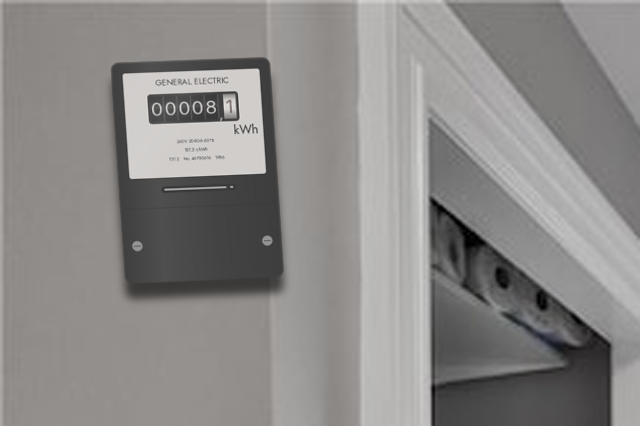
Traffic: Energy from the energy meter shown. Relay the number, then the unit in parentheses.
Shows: 8.1 (kWh)
